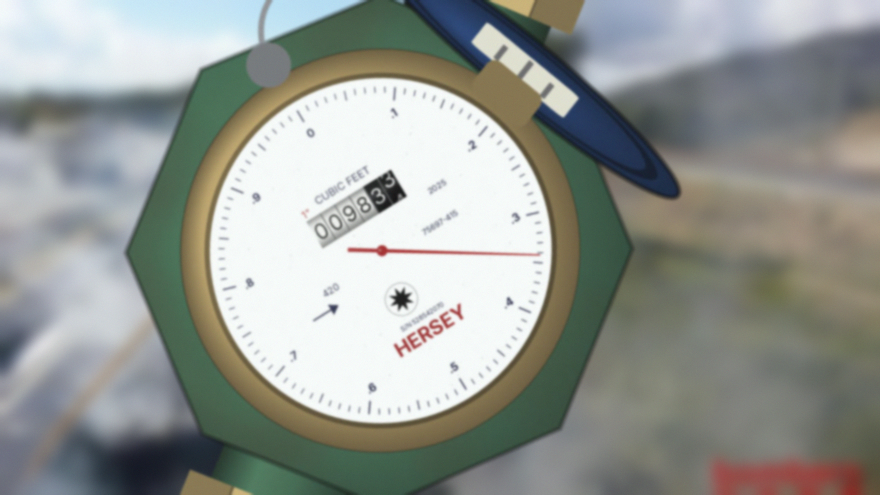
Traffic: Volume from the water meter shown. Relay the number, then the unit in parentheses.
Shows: 9833.34 (ft³)
